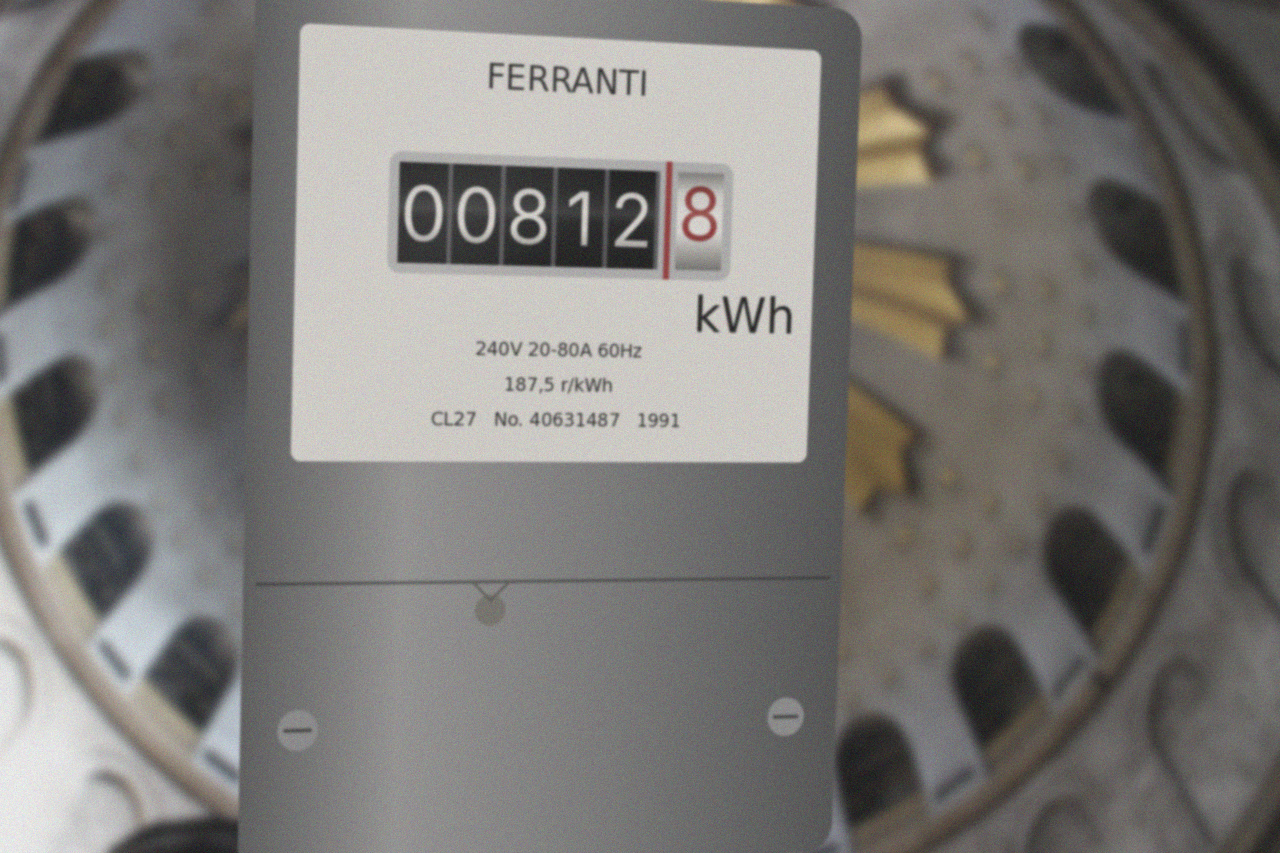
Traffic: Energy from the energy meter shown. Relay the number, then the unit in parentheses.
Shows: 812.8 (kWh)
